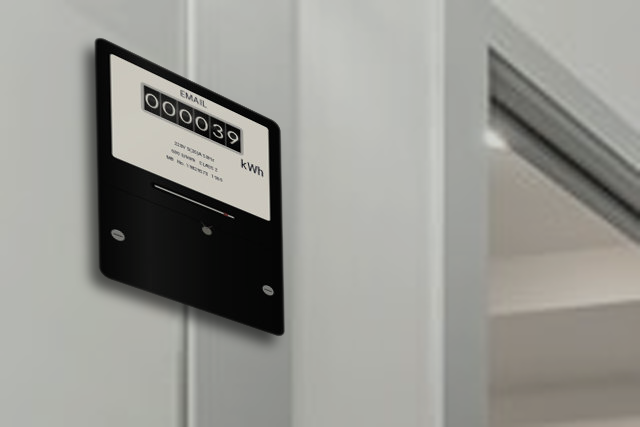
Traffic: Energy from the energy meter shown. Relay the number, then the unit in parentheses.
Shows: 39 (kWh)
